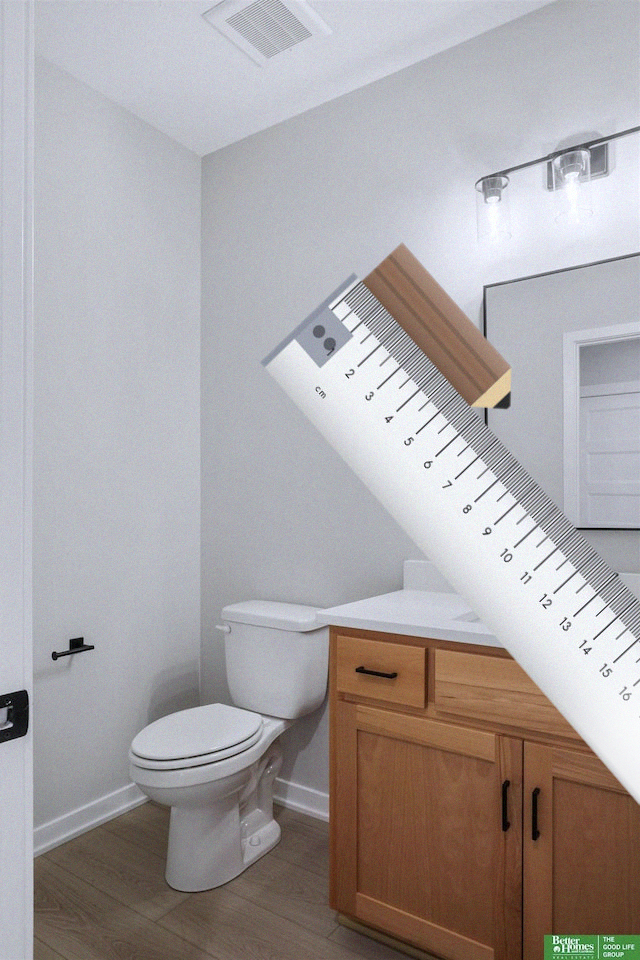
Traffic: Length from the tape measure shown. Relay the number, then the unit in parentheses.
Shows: 6.5 (cm)
